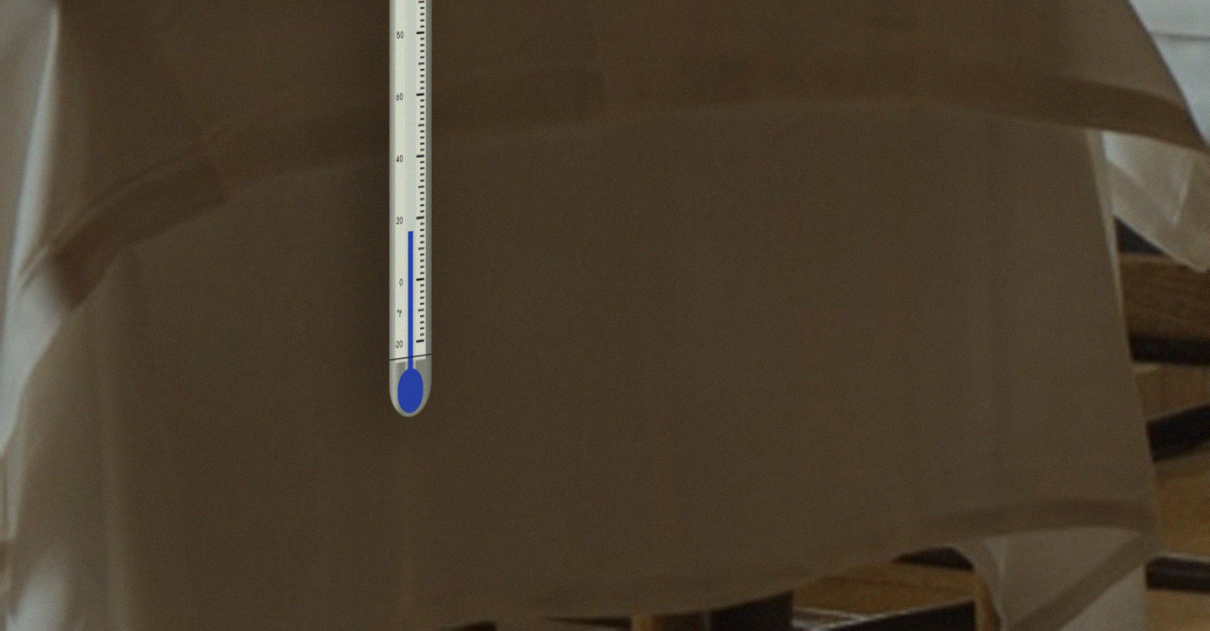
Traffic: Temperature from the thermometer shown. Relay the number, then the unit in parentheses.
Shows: 16 (°F)
